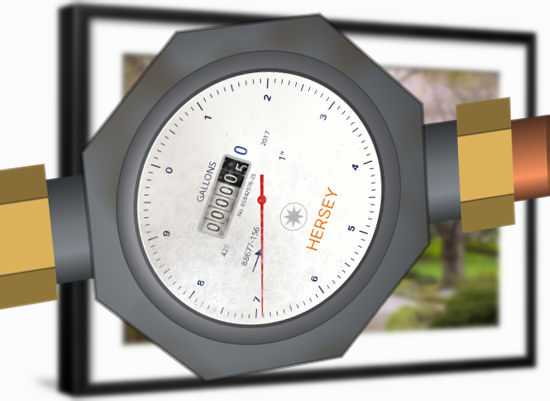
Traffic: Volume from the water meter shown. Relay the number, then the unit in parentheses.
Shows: 46.9 (gal)
